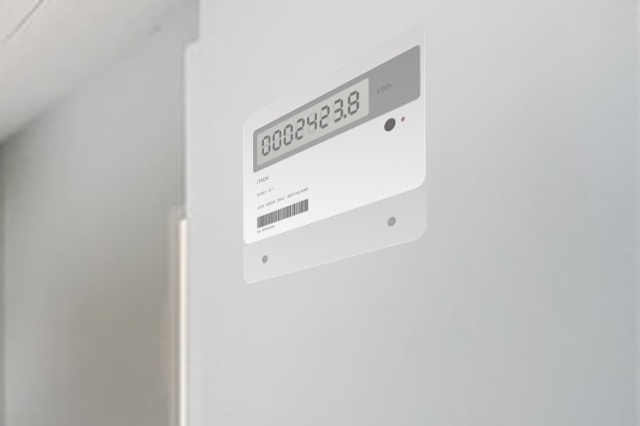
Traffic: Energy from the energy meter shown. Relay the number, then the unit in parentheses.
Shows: 2423.8 (kWh)
